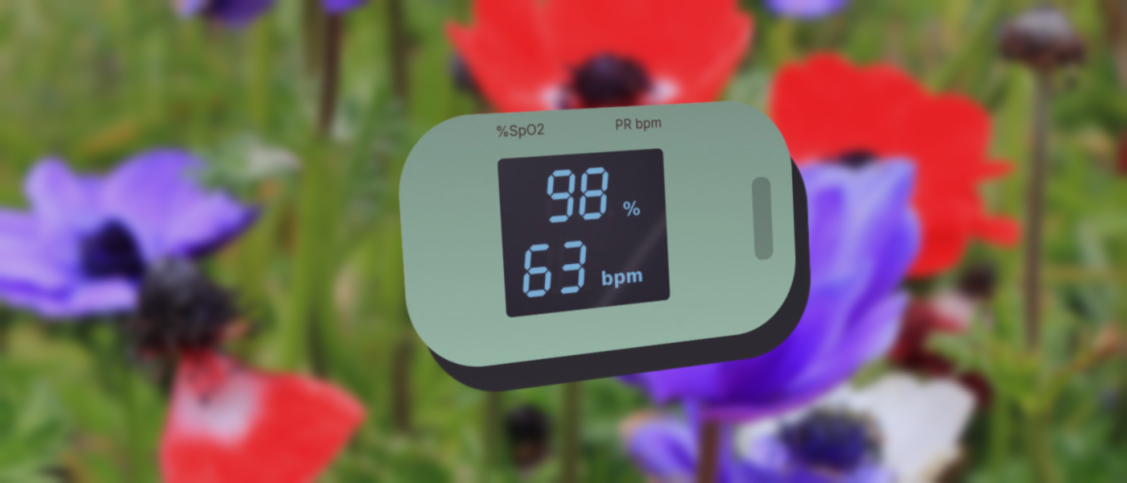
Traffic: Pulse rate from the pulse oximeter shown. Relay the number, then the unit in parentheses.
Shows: 63 (bpm)
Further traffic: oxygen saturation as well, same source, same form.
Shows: 98 (%)
